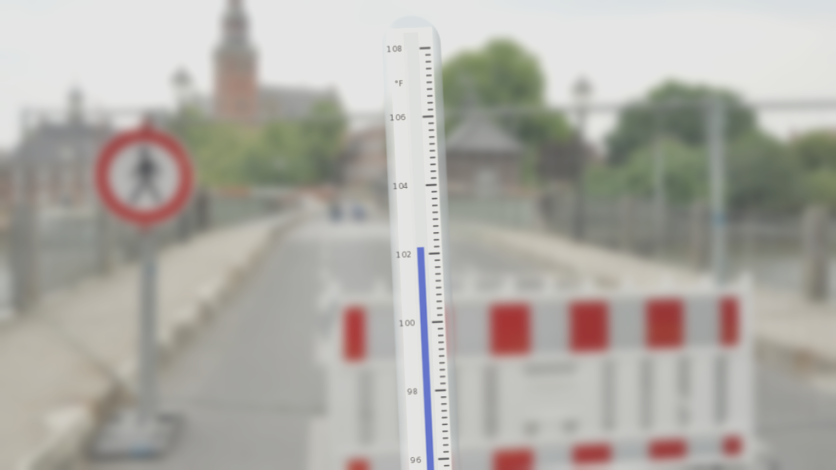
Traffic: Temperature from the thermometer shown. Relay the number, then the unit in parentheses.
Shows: 102.2 (°F)
